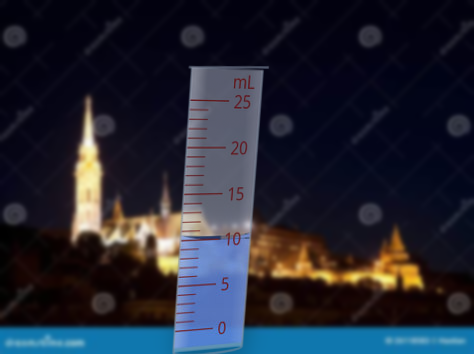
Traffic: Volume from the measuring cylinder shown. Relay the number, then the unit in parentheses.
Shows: 10 (mL)
